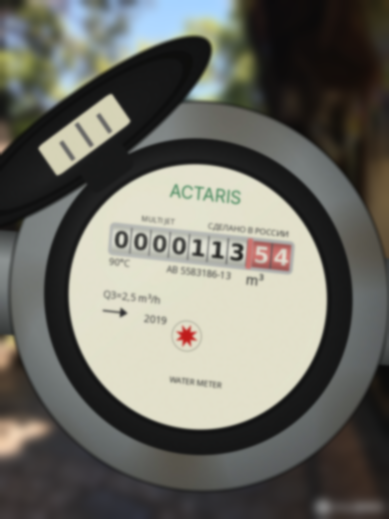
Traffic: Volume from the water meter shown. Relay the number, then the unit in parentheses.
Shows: 113.54 (m³)
